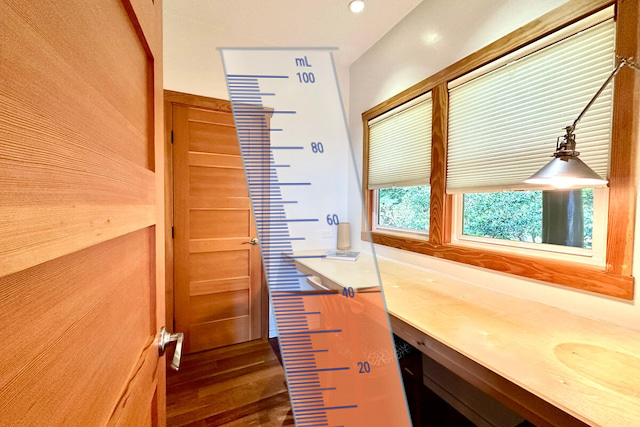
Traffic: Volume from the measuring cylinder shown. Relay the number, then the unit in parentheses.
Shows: 40 (mL)
